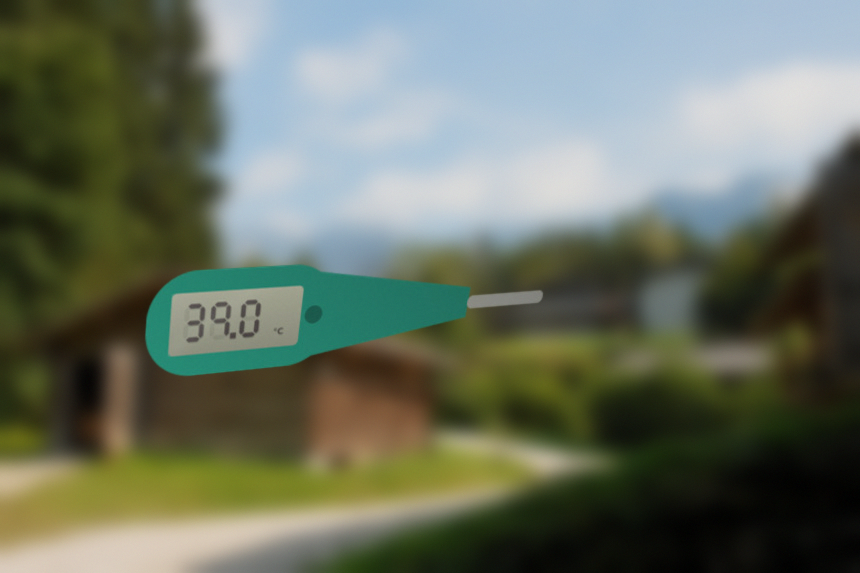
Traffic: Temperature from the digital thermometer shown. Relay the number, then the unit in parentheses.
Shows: 39.0 (°C)
